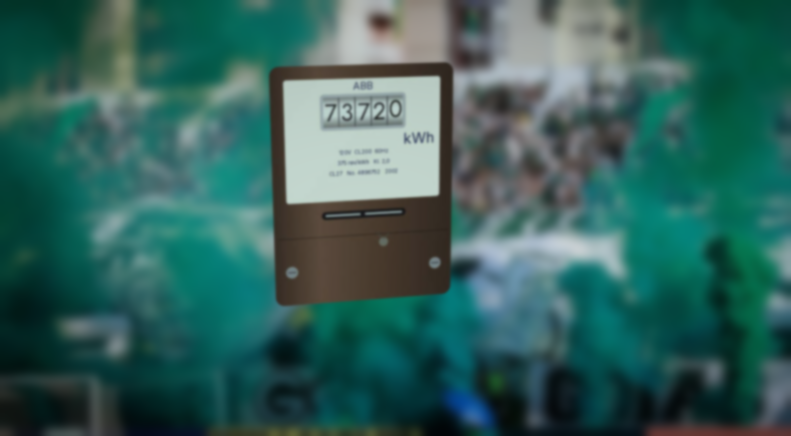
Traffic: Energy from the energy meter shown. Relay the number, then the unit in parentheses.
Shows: 73720 (kWh)
